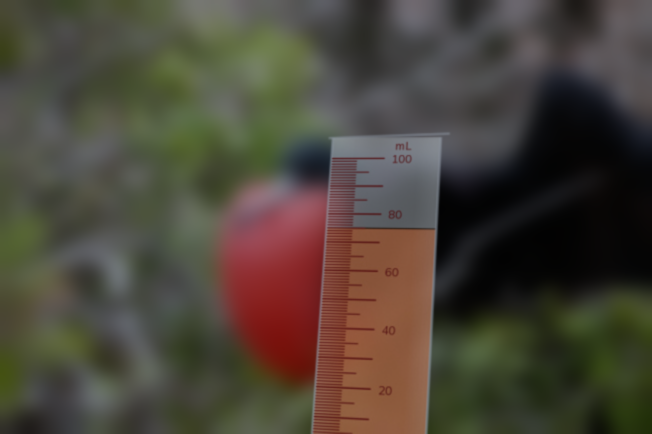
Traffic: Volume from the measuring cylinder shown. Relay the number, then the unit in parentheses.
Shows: 75 (mL)
